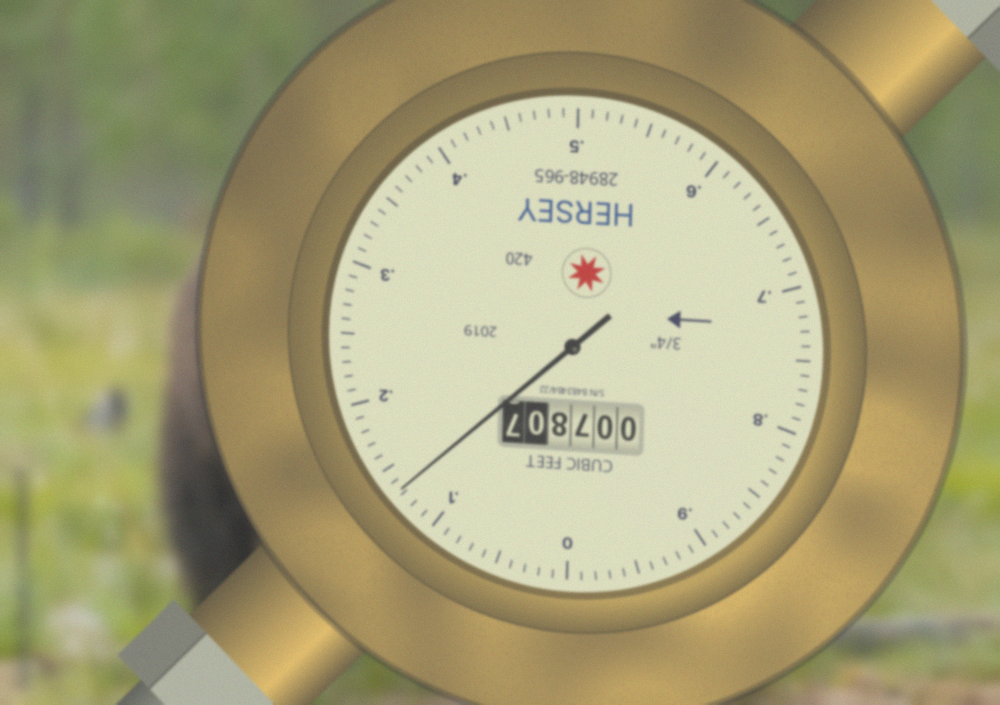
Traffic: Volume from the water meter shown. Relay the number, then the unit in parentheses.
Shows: 7807.13 (ft³)
